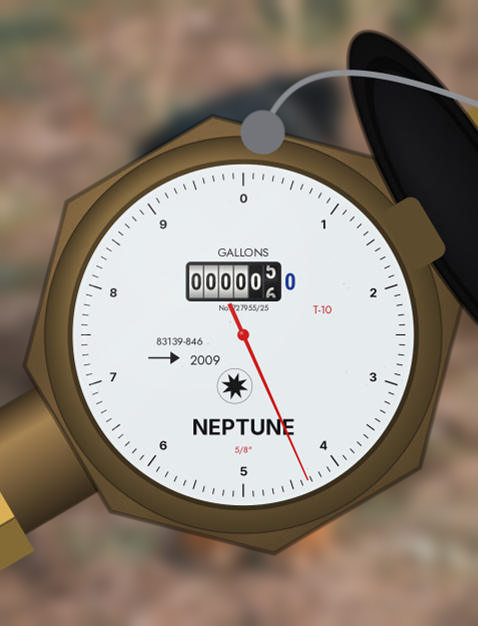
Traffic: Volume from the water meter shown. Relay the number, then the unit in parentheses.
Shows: 54.3 (gal)
